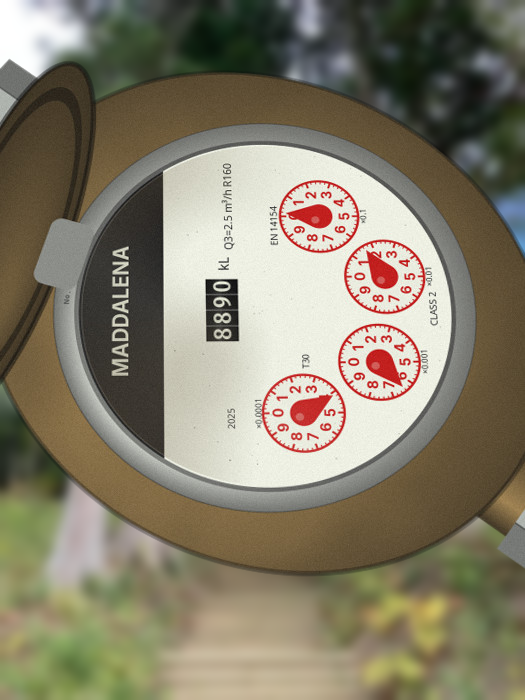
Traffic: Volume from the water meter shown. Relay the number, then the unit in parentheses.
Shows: 8890.0164 (kL)
